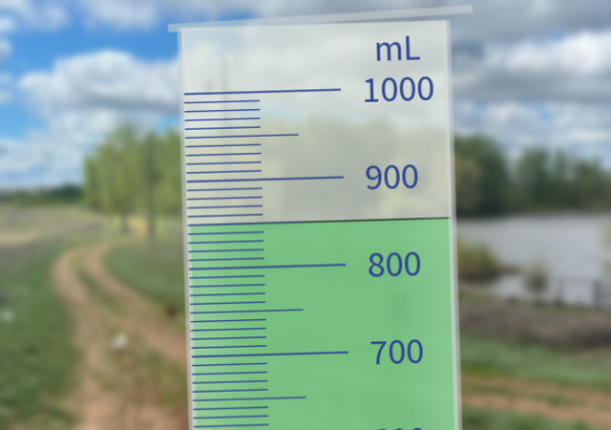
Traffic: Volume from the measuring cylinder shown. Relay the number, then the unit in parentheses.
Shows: 850 (mL)
